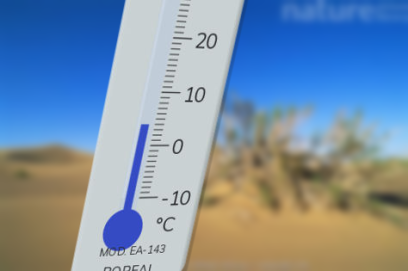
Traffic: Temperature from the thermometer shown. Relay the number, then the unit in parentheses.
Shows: 4 (°C)
